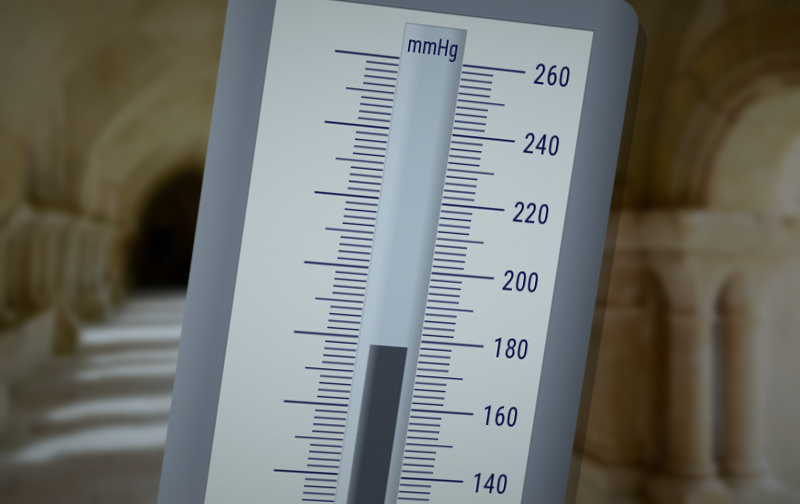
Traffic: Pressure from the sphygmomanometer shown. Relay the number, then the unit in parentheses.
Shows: 178 (mmHg)
